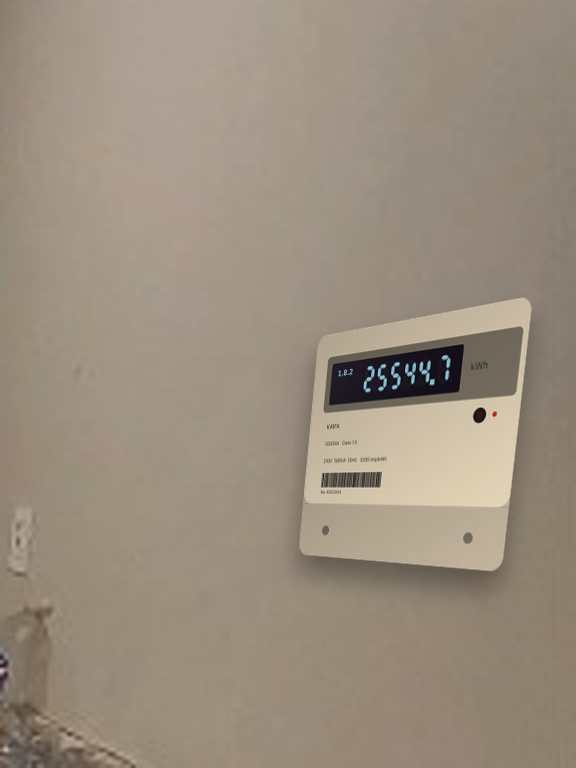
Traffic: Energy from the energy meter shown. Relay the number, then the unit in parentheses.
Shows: 25544.7 (kWh)
